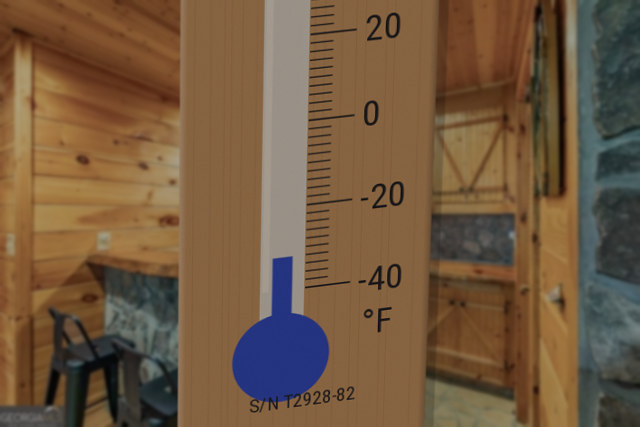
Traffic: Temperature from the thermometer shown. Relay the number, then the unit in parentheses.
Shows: -32 (°F)
